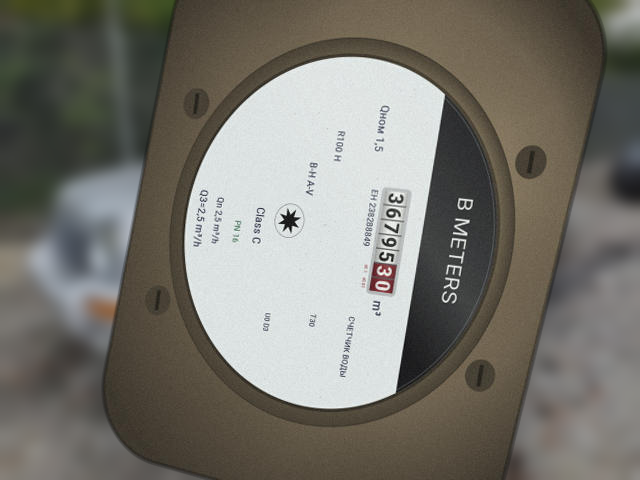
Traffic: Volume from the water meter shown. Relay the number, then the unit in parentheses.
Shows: 36795.30 (m³)
